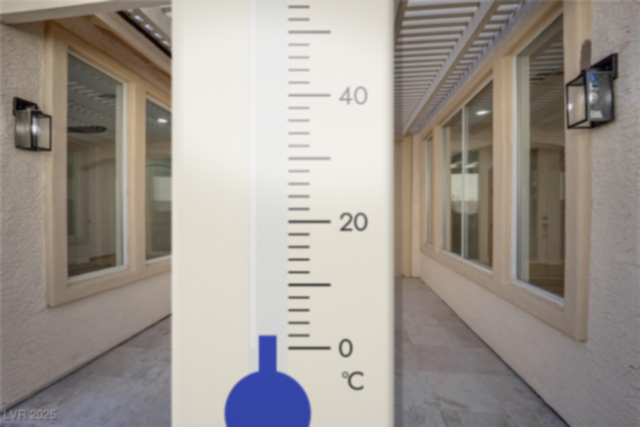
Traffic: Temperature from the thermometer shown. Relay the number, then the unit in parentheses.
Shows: 2 (°C)
